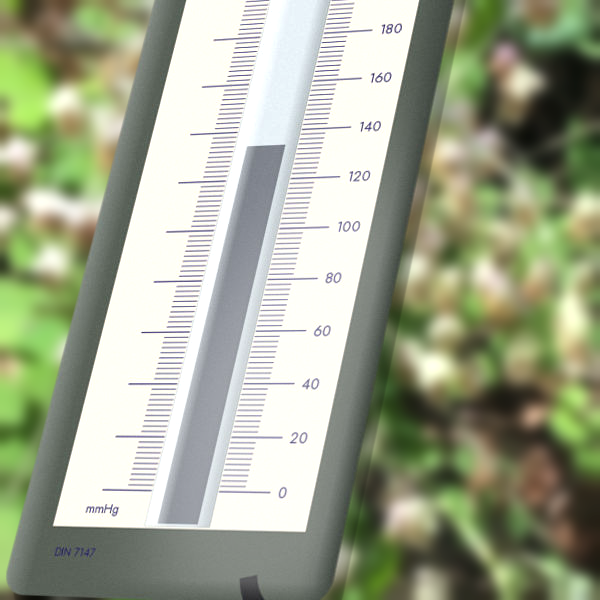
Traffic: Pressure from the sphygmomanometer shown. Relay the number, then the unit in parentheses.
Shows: 134 (mmHg)
